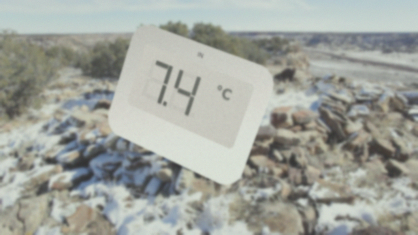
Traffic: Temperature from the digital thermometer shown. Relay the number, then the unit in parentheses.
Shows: 7.4 (°C)
